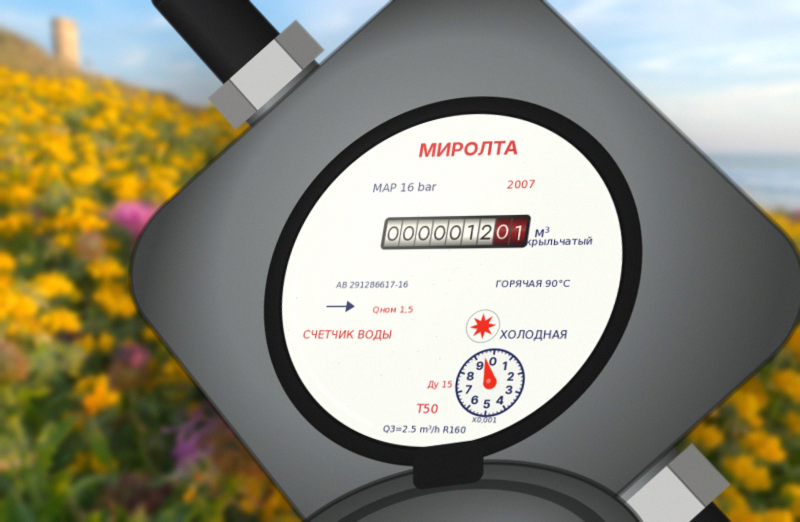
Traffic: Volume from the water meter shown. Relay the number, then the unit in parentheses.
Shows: 12.009 (m³)
